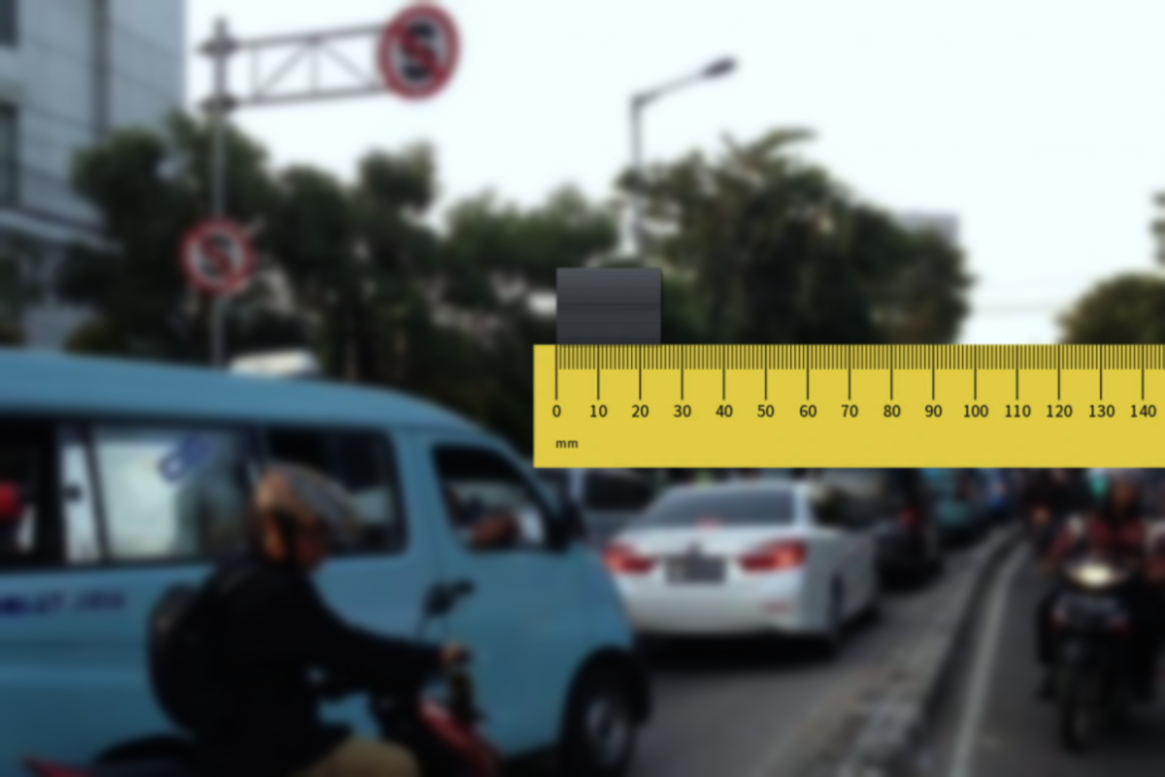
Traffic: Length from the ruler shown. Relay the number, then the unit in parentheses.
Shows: 25 (mm)
